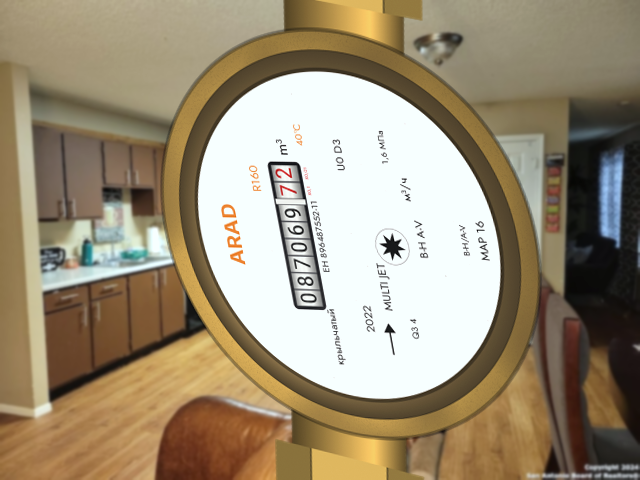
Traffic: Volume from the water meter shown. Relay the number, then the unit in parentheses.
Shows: 87069.72 (m³)
